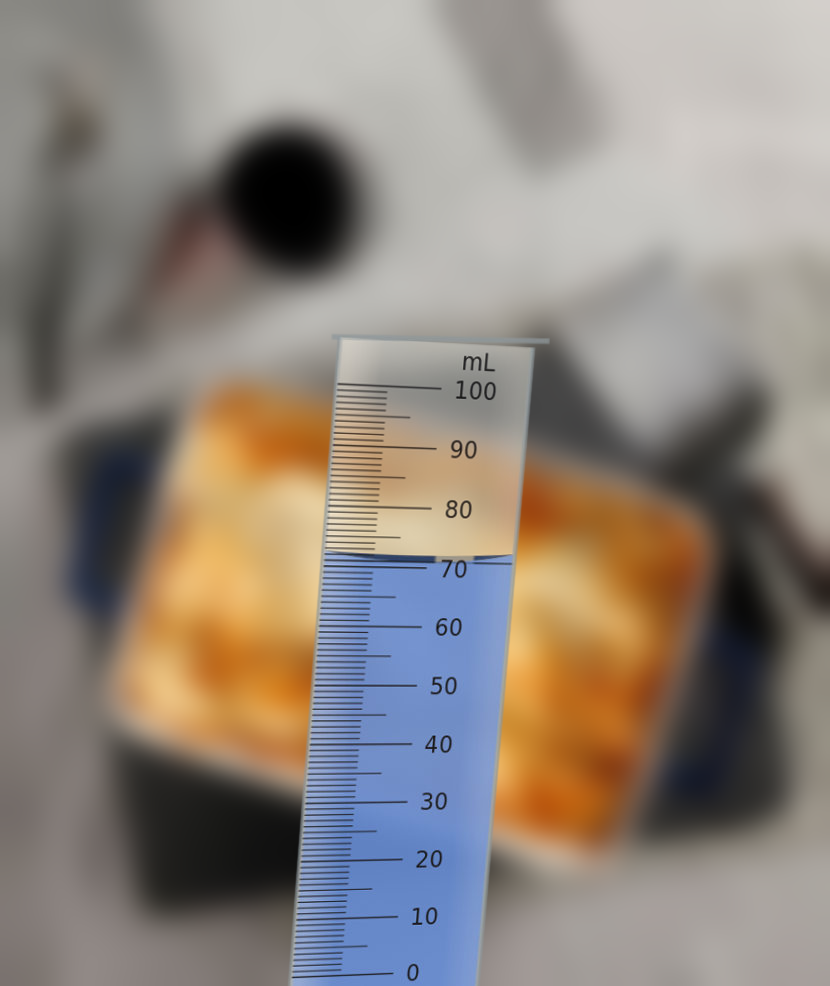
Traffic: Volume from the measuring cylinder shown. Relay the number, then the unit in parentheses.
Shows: 71 (mL)
